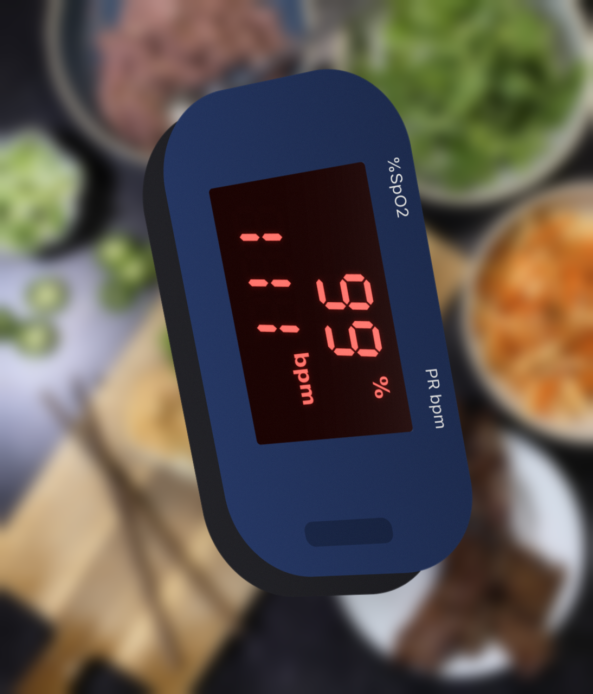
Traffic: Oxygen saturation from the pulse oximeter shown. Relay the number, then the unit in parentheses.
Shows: 99 (%)
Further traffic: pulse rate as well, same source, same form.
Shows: 111 (bpm)
